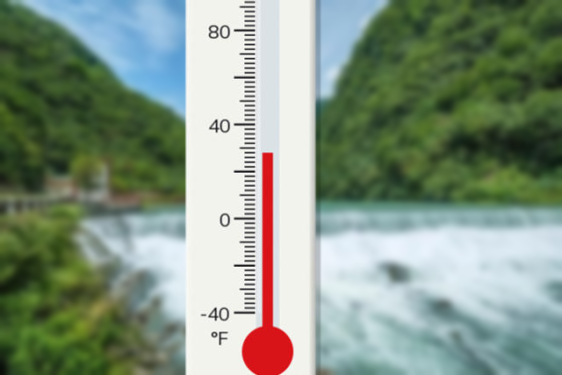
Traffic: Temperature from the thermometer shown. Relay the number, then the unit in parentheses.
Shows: 28 (°F)
